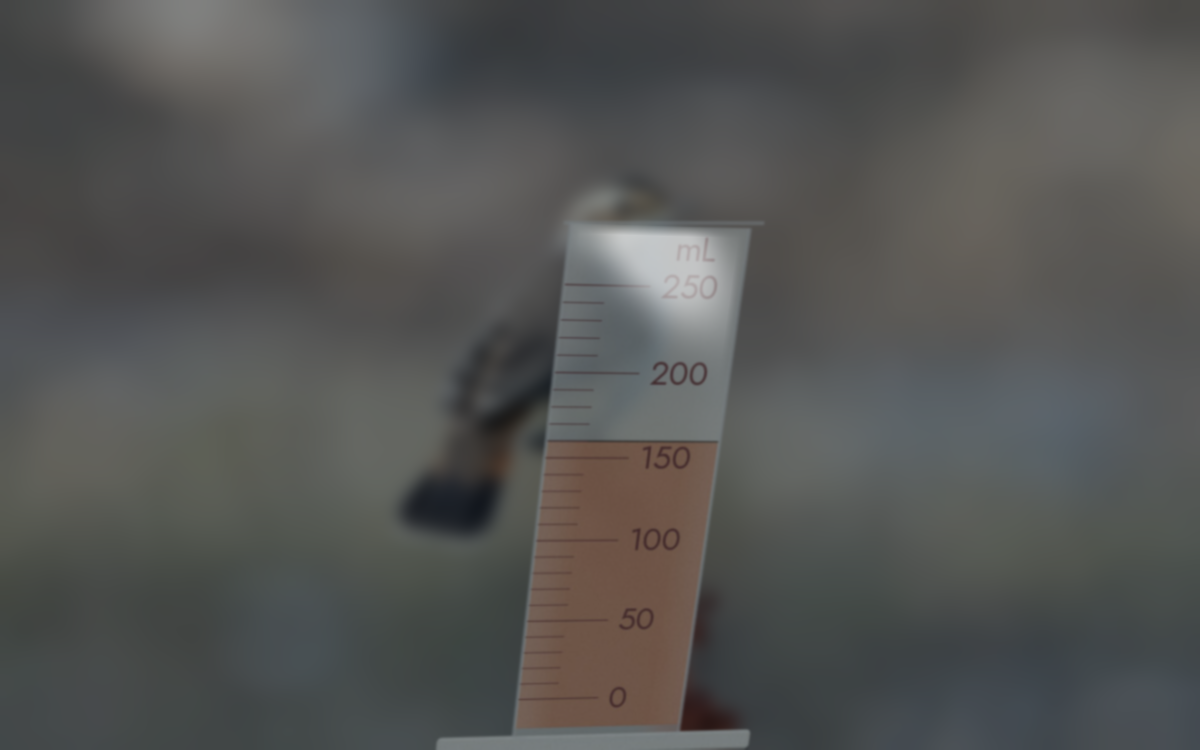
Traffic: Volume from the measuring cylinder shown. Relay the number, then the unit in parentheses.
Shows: 160 (mL)
